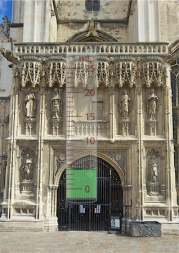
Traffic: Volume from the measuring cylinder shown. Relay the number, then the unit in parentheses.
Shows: 4 (mL)
